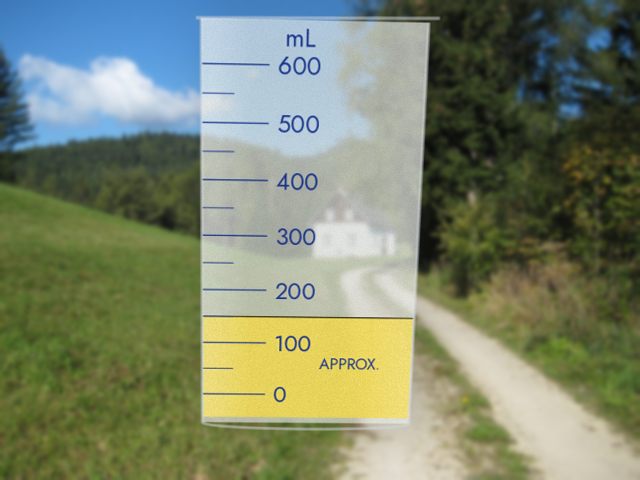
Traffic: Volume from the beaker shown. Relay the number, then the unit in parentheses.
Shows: 150 (mL)
